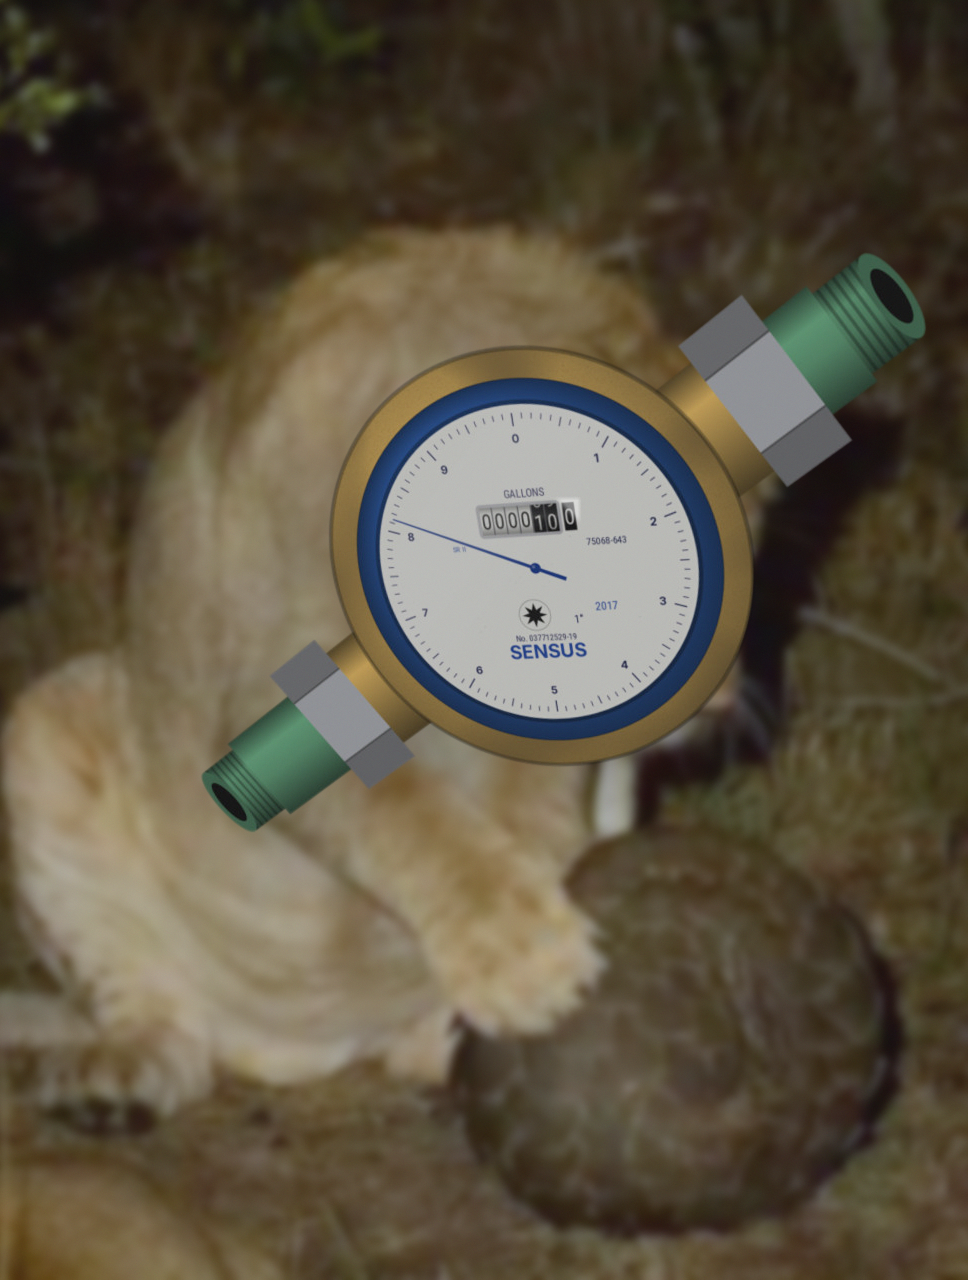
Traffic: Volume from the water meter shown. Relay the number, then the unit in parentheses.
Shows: 98.1 (gal)
